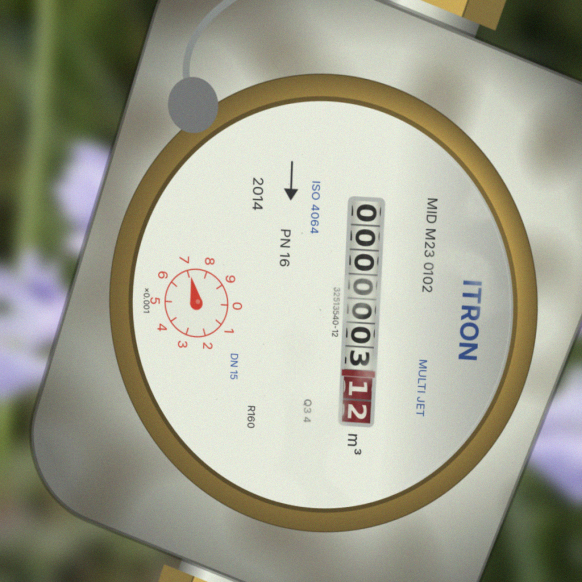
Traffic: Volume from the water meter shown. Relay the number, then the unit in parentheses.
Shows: 3.127 (m³)
